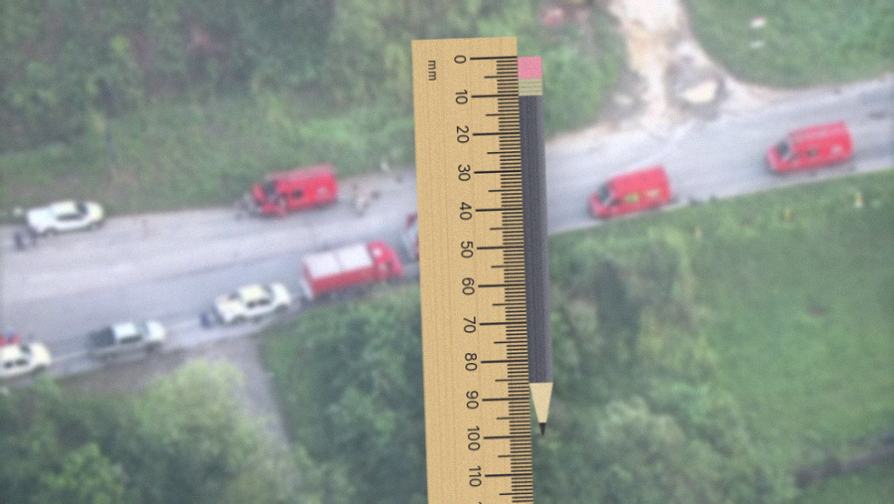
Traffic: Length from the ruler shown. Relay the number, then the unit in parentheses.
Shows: 100 (mm)
